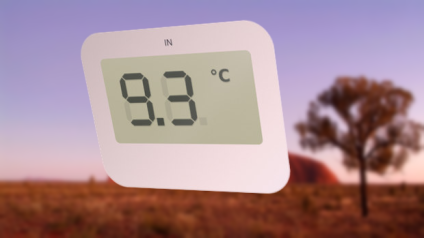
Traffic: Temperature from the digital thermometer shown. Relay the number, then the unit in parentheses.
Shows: 9.3 (°C)
